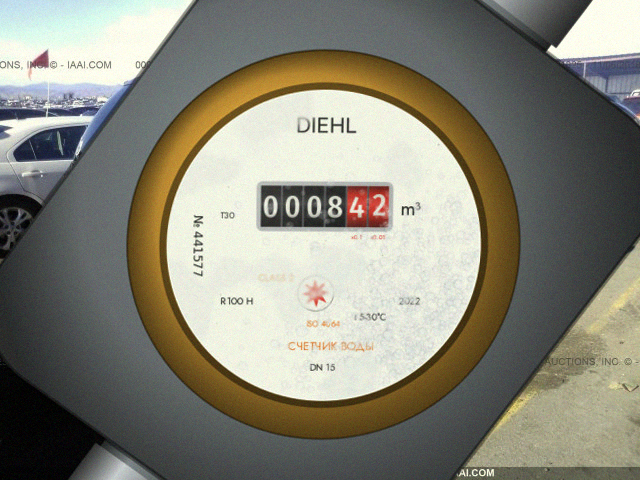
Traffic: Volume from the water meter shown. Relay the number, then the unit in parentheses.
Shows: 8.42 (m³)
